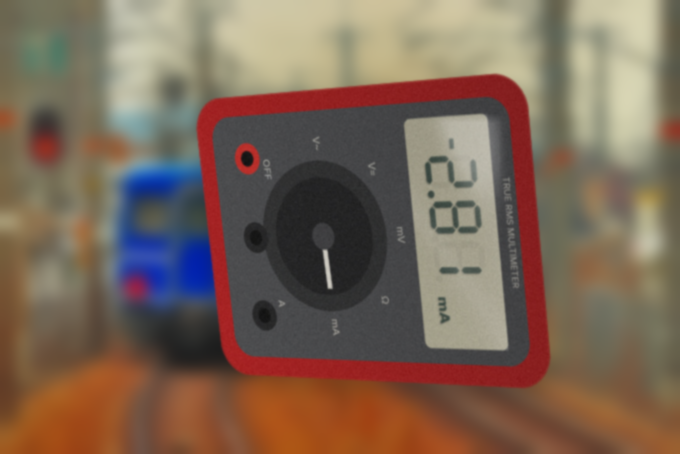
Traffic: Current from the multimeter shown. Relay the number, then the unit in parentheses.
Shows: -2.81 (mA)
